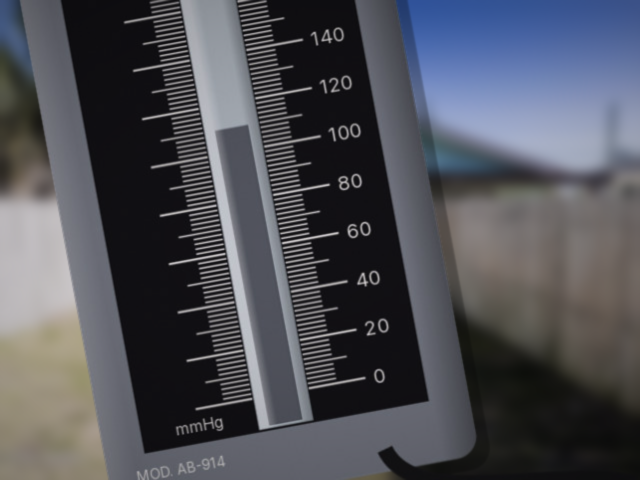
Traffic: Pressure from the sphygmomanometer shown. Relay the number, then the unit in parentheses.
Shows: 110 (mmHg)
